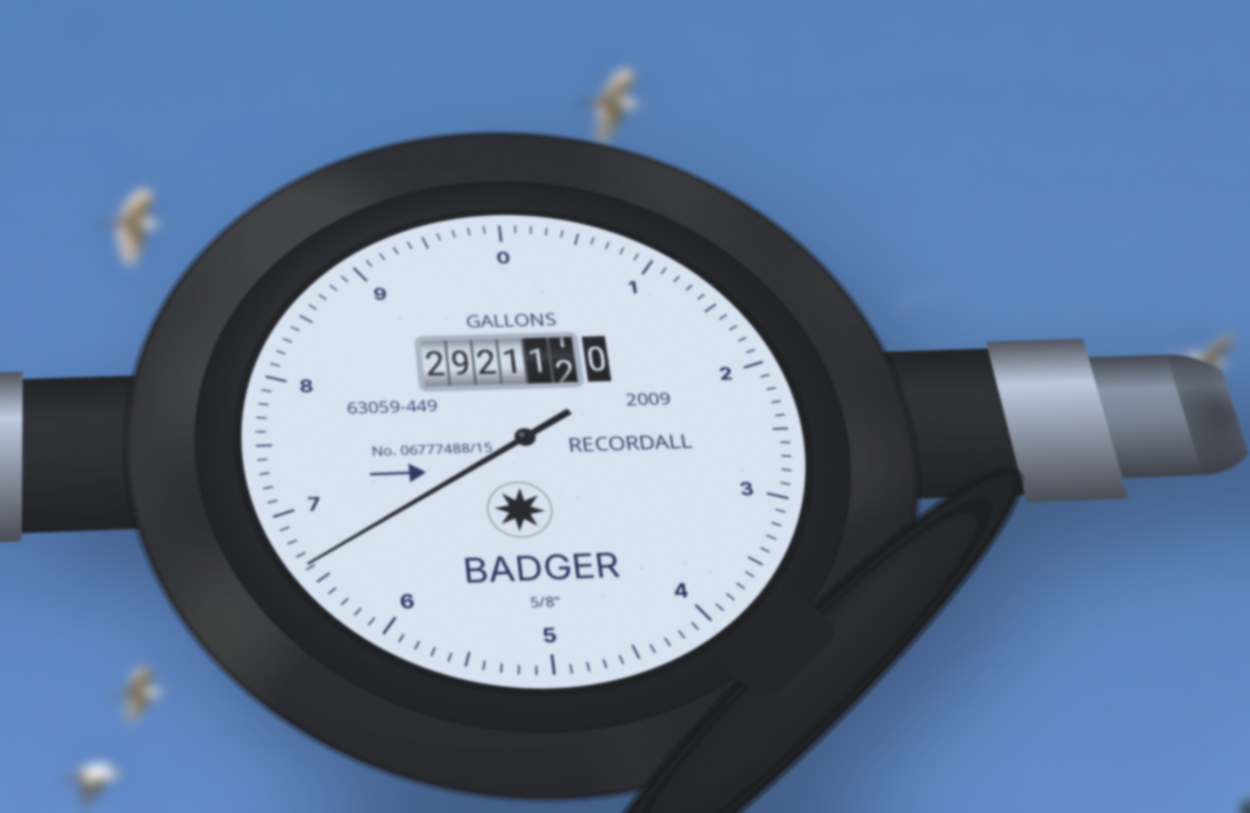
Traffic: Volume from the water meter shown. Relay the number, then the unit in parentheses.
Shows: 2921116.6 (gal)
